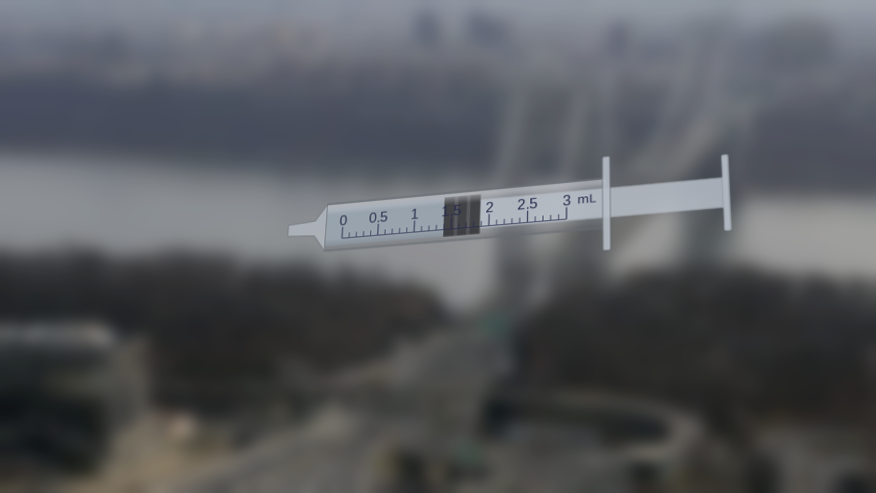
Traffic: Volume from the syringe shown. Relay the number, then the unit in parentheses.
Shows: 1.4 (mL)
